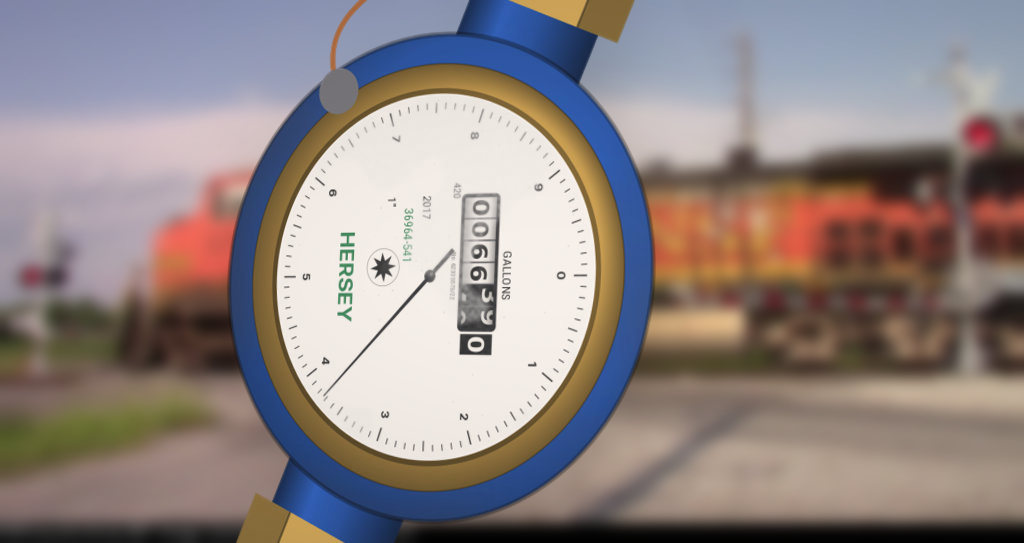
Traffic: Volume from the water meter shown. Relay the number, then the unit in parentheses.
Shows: 66393.7 (gal)
